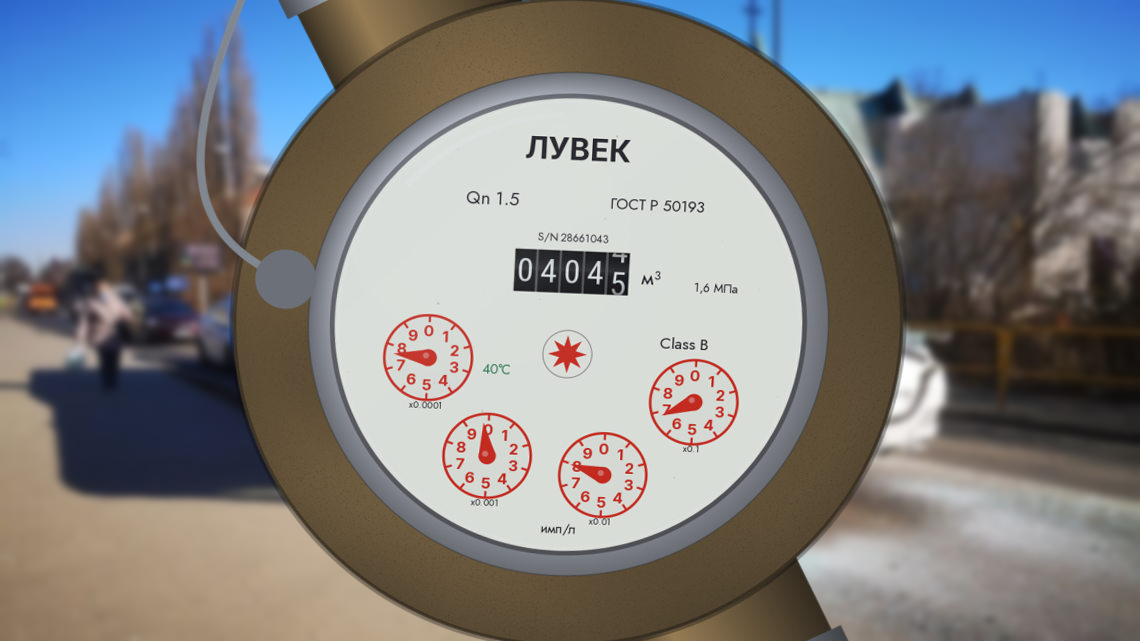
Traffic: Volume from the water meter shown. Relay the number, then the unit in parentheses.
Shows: 4044.6797 (m³)
